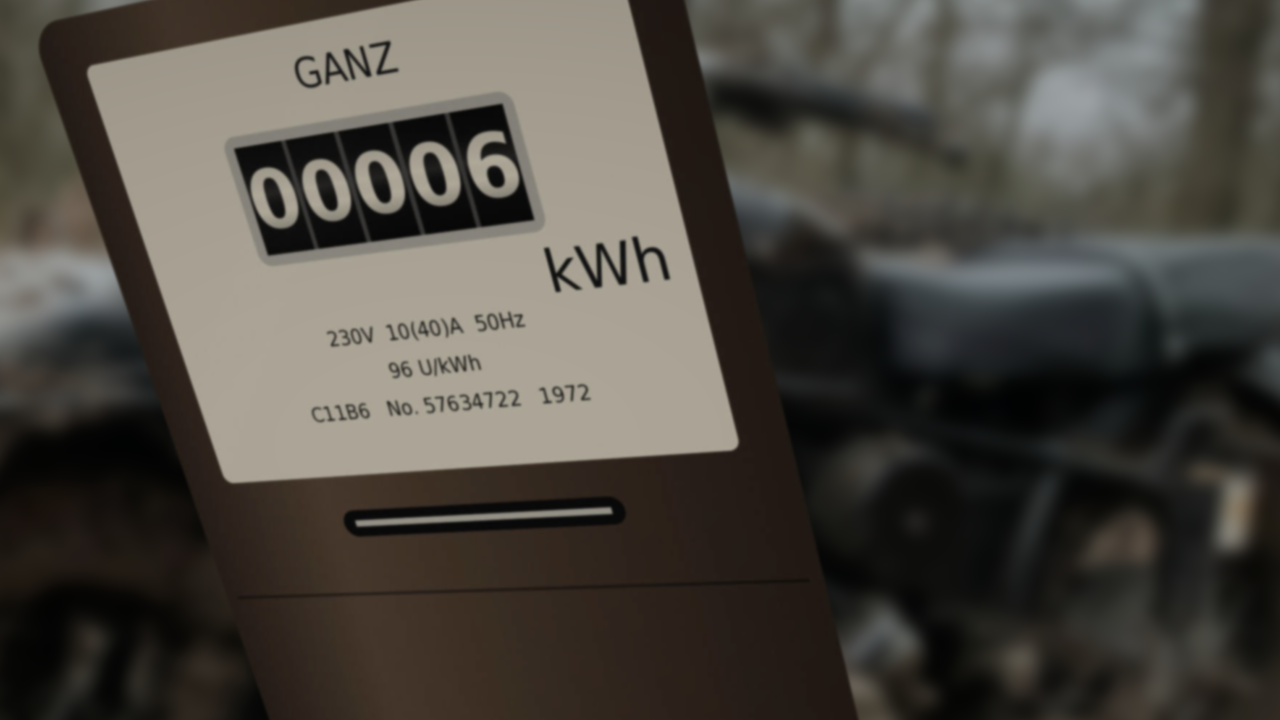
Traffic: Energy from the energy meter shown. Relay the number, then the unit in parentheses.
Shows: 6 (kWh)
